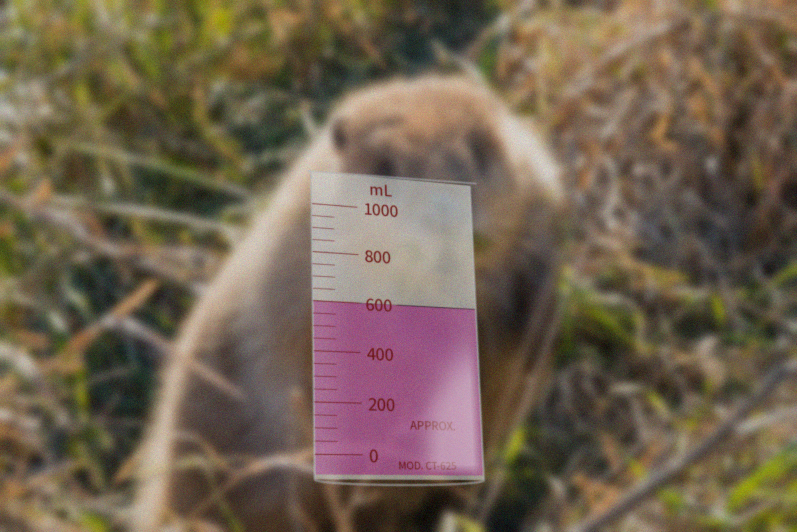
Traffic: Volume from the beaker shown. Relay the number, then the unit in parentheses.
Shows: 600 (mL)
